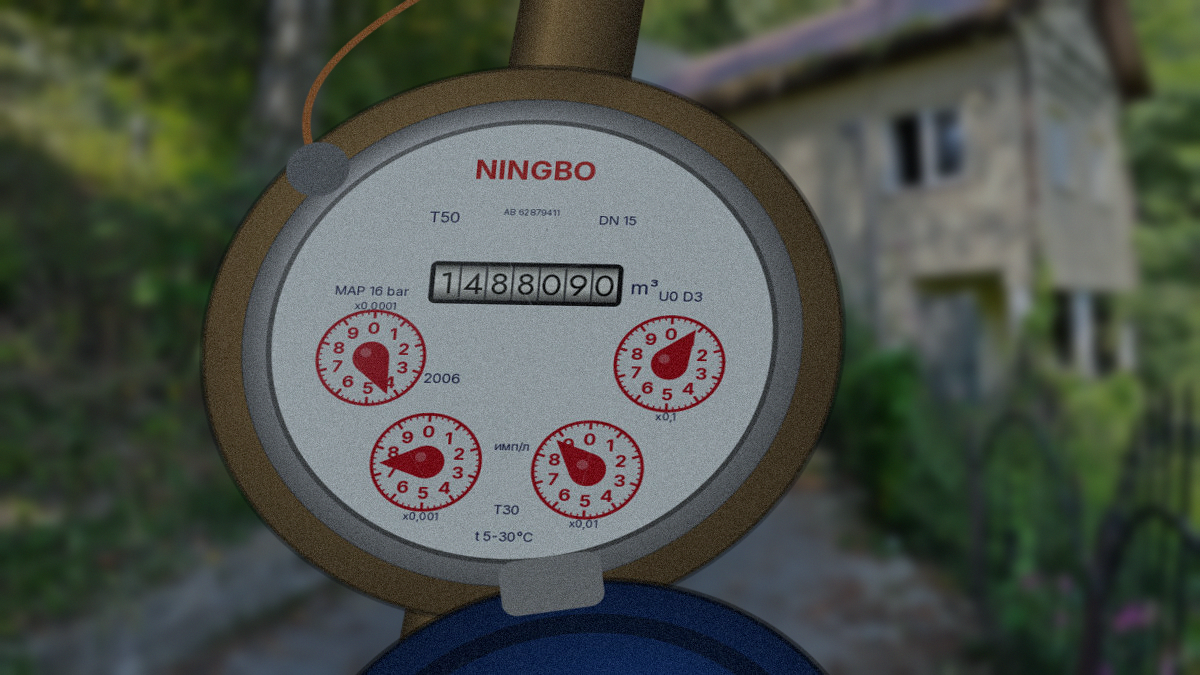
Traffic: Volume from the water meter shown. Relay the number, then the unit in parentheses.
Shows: 1488090.0874 (m³)
